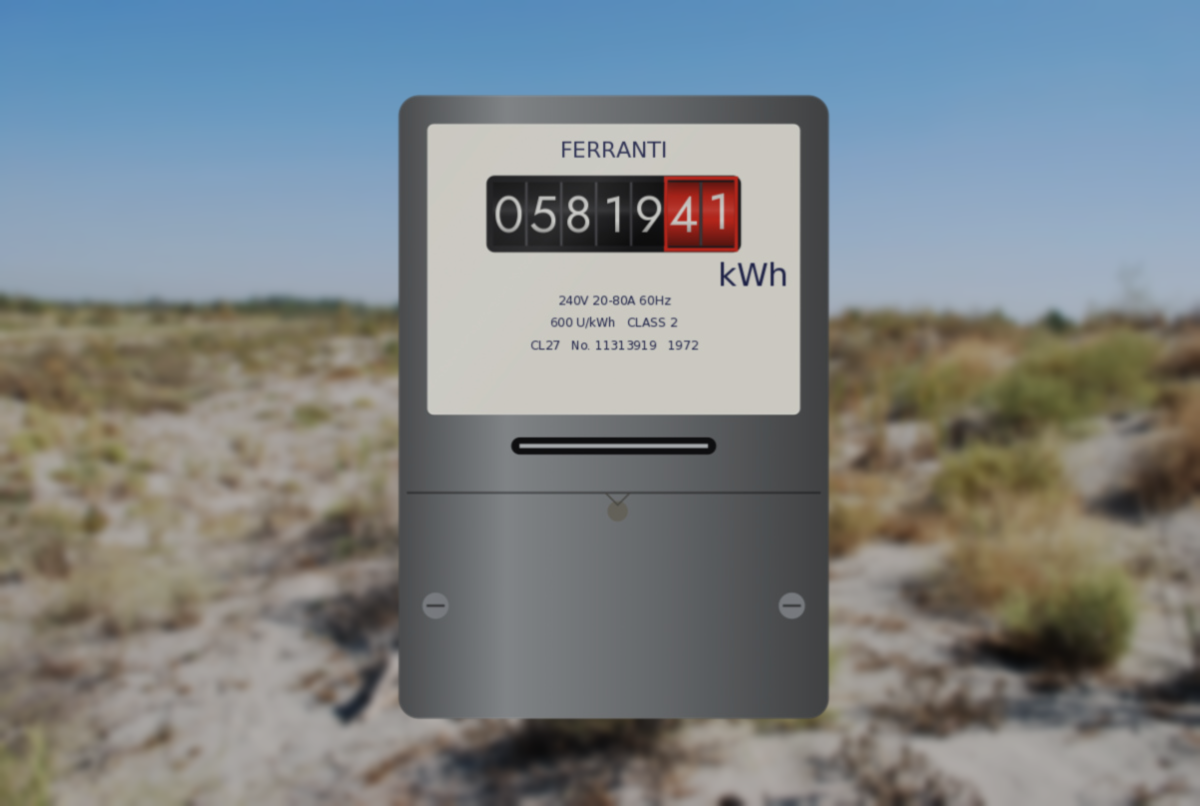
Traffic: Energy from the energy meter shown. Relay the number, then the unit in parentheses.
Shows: 5819.41 (kWh)
